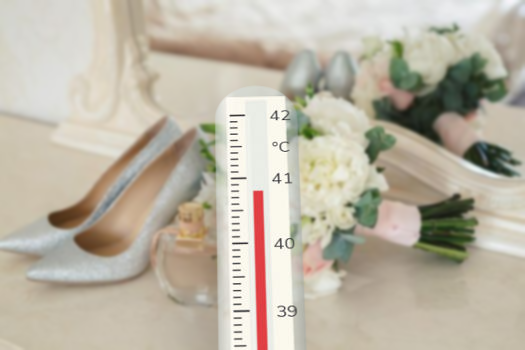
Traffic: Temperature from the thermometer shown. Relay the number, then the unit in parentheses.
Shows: 40.8 (°C)
